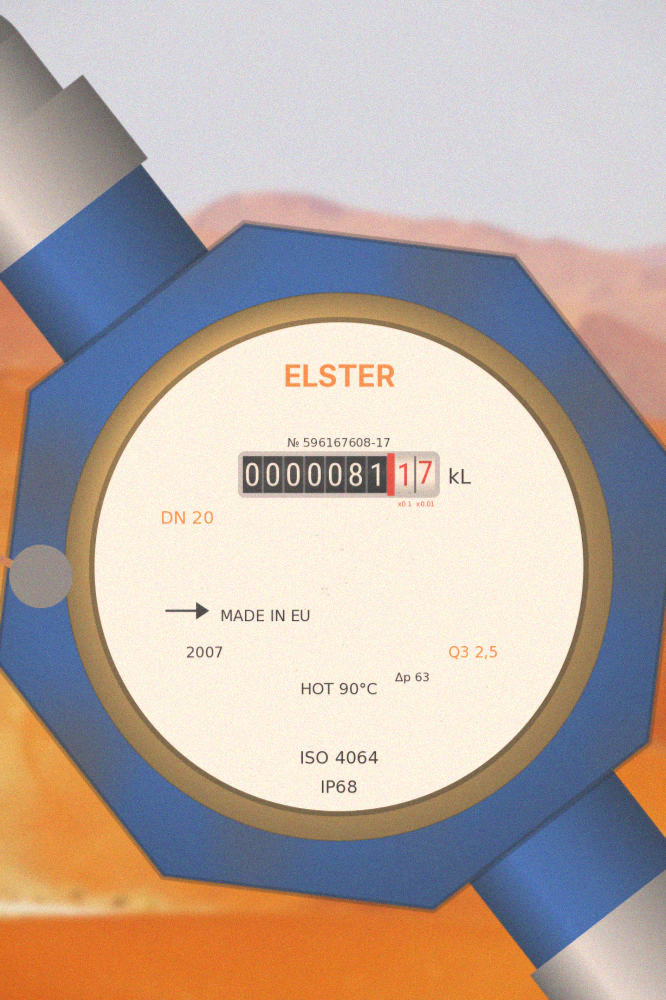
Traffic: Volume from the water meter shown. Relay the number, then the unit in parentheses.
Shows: 81.17 (kL)
